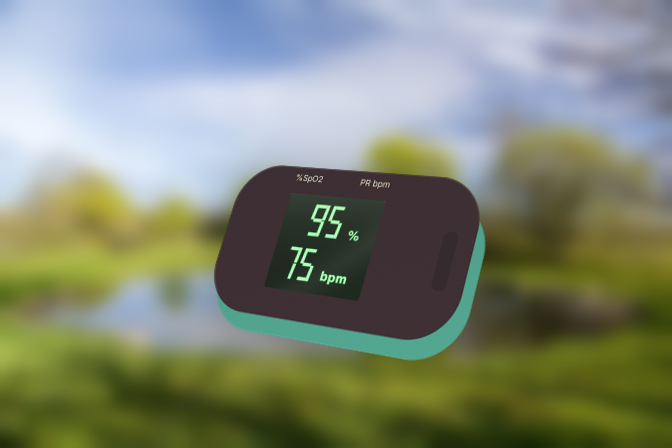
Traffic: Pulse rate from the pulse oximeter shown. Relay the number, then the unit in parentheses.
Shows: 75 (bpm)
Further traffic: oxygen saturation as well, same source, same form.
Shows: 95 (%)
